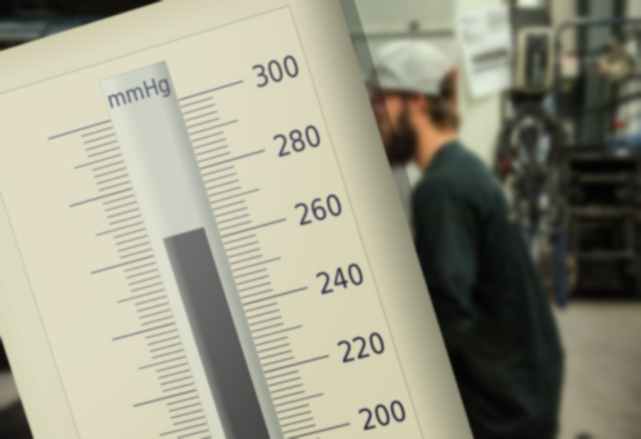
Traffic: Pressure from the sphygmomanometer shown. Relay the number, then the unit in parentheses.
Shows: 264 (mmHg)
